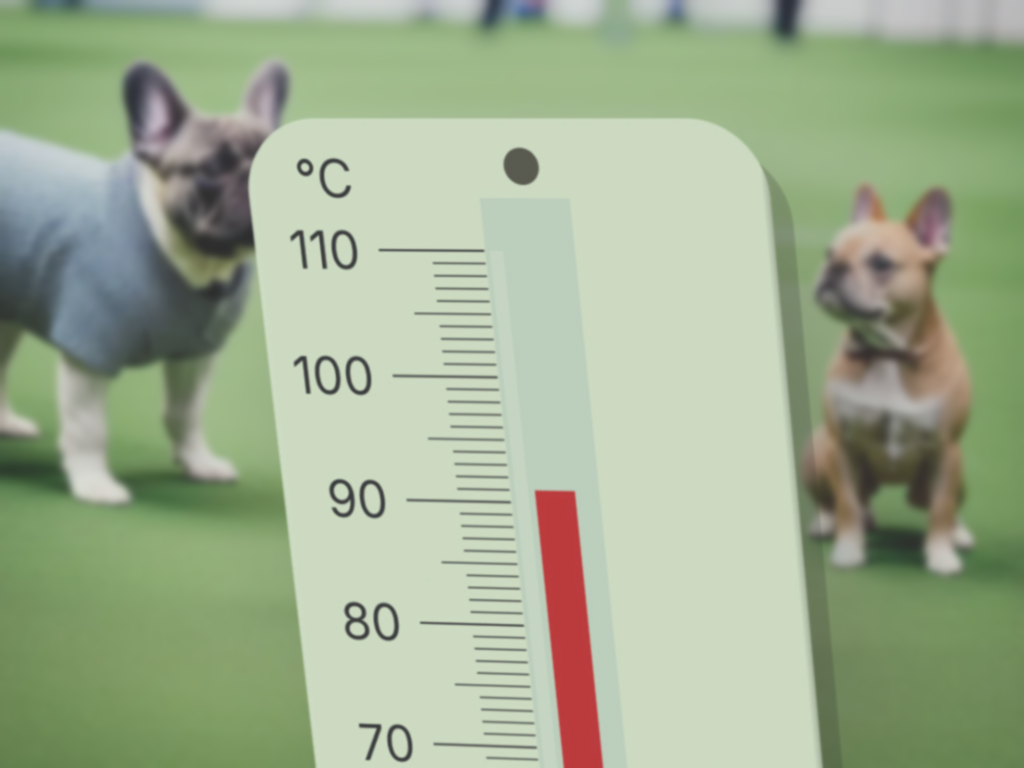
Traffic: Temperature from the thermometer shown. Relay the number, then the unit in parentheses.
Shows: 91 (°C)
